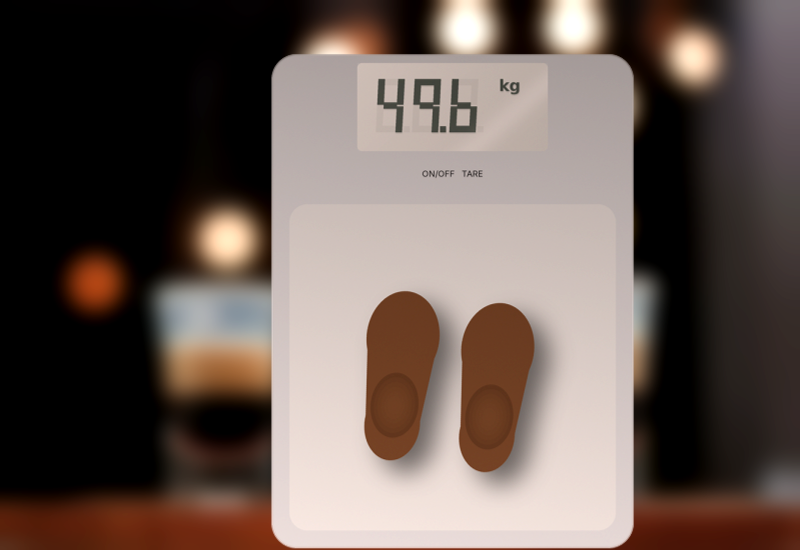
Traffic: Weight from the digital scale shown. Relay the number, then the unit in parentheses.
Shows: 49.6 (kg)
